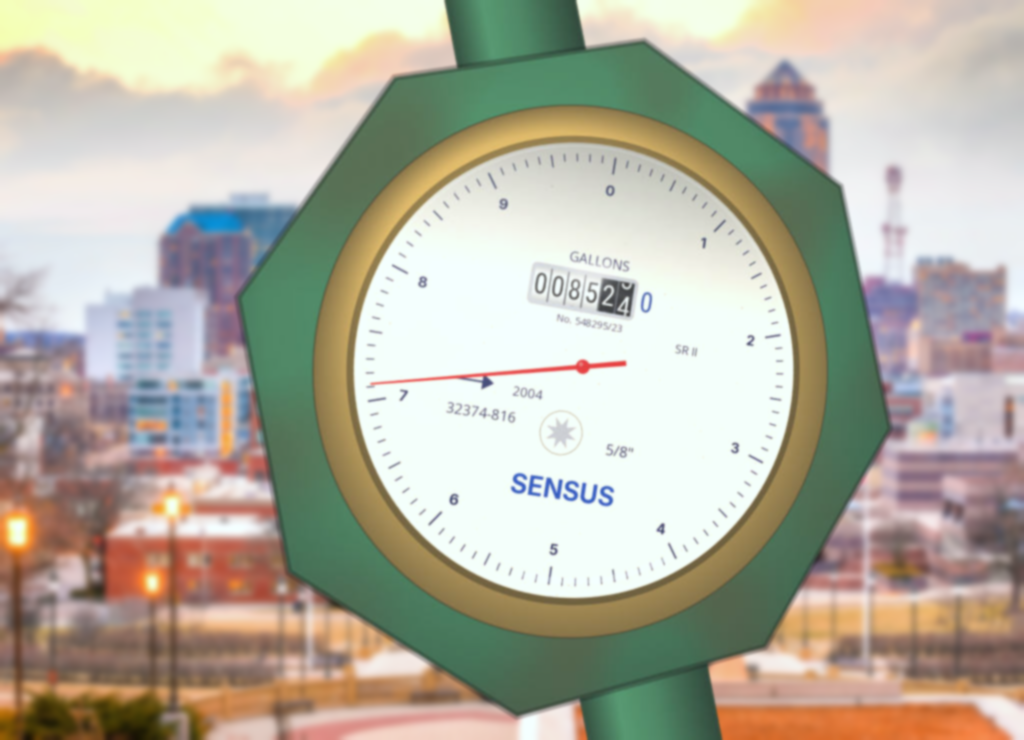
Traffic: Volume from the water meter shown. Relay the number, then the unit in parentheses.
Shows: 85237.1 (gal)
